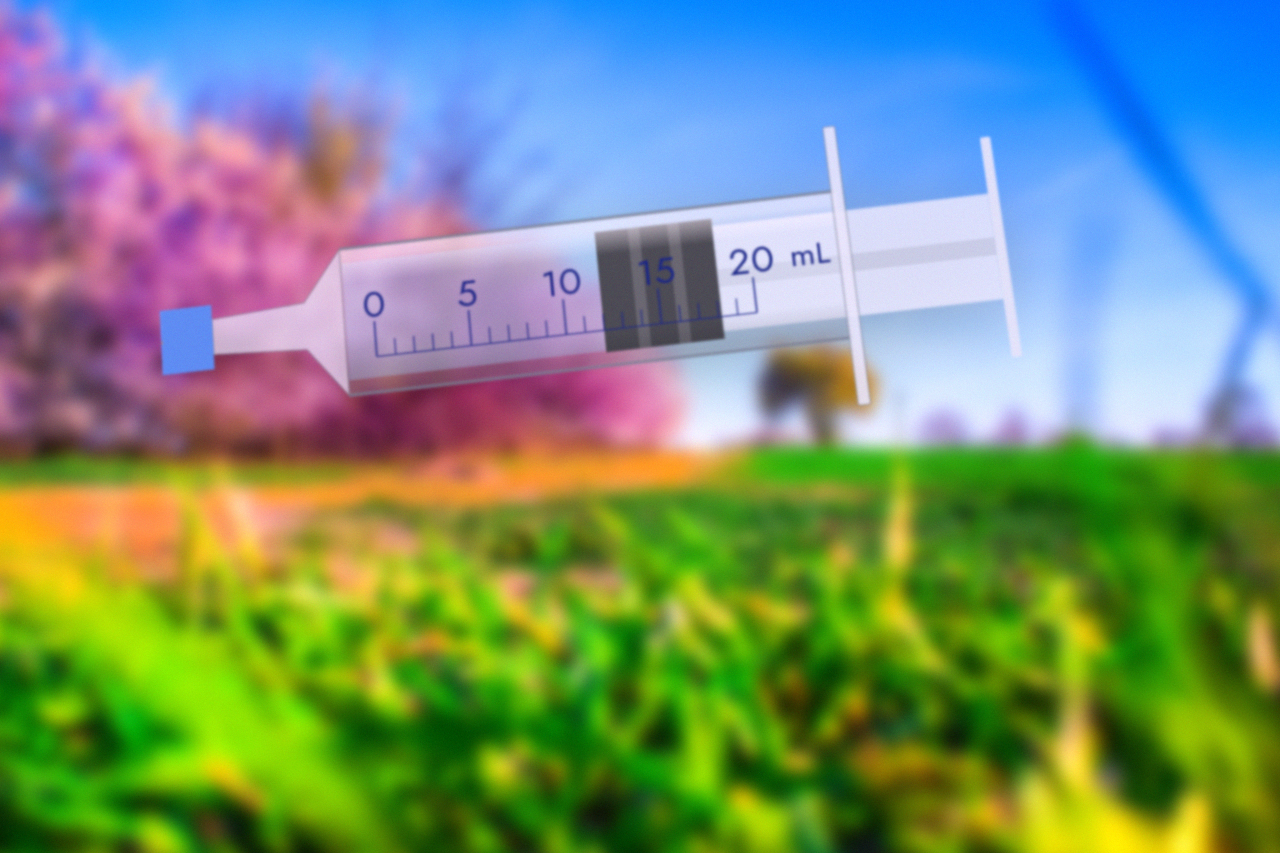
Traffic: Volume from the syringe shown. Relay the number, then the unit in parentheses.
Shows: 12 (mL)
